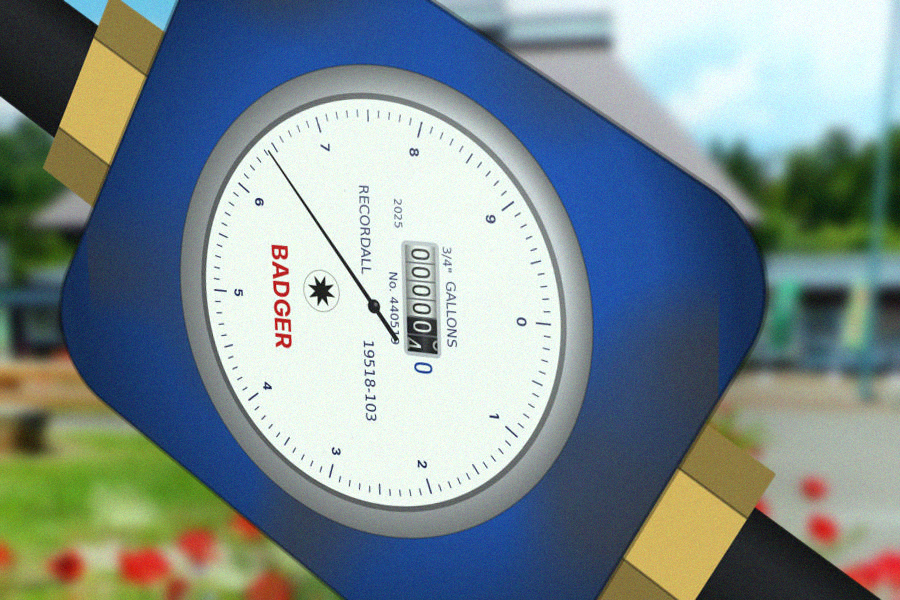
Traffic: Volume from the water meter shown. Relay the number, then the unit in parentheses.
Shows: 36.4 (gal)
